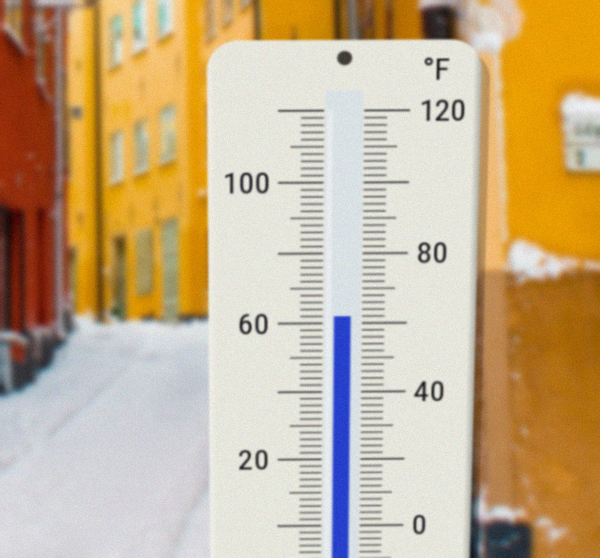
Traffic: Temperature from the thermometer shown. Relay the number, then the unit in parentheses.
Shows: 62 (°F)
